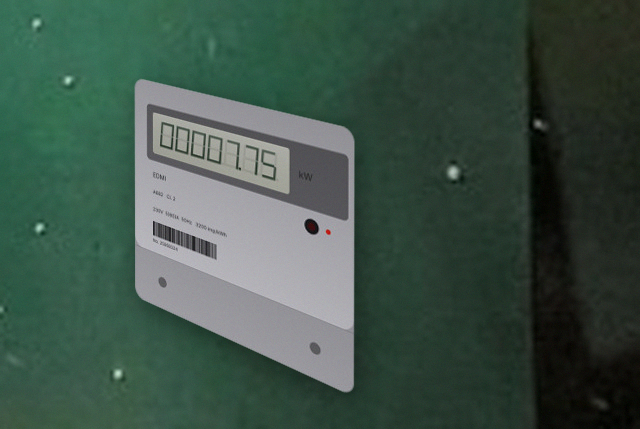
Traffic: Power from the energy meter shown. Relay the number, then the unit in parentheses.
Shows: 7.75 (kW)
